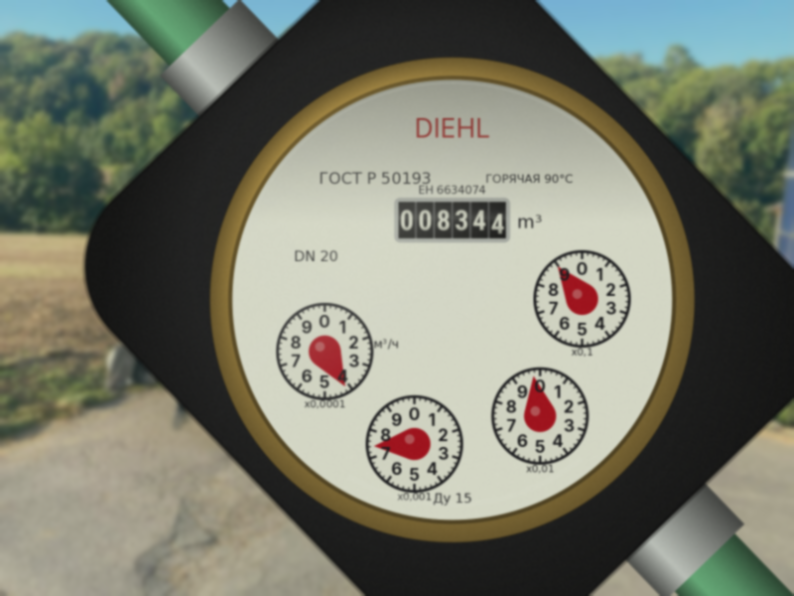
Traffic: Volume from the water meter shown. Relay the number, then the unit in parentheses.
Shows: 8343.8974 (m³)
